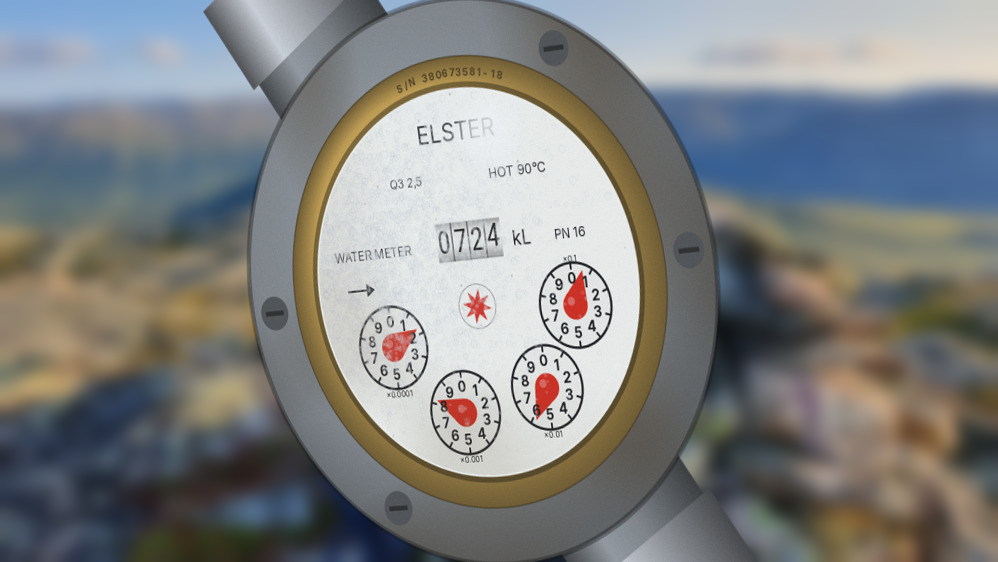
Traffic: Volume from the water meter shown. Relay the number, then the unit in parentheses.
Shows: 724.0581 (kL)
